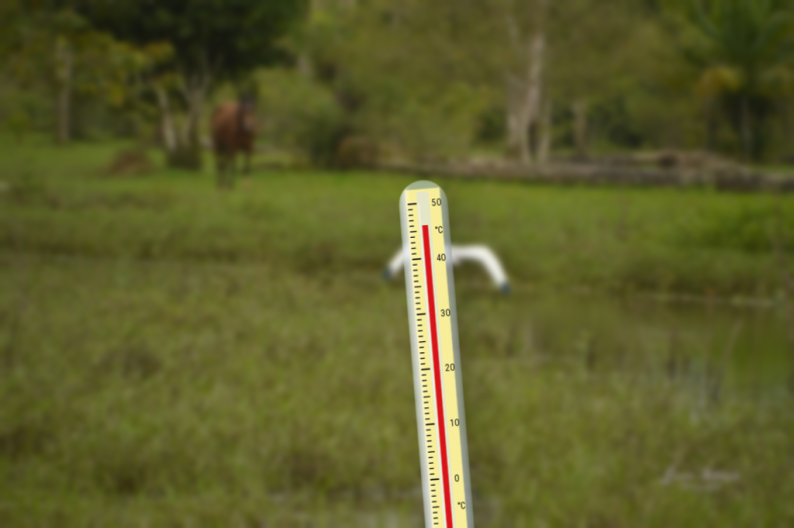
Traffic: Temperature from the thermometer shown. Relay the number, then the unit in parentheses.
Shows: 46 (°C)
